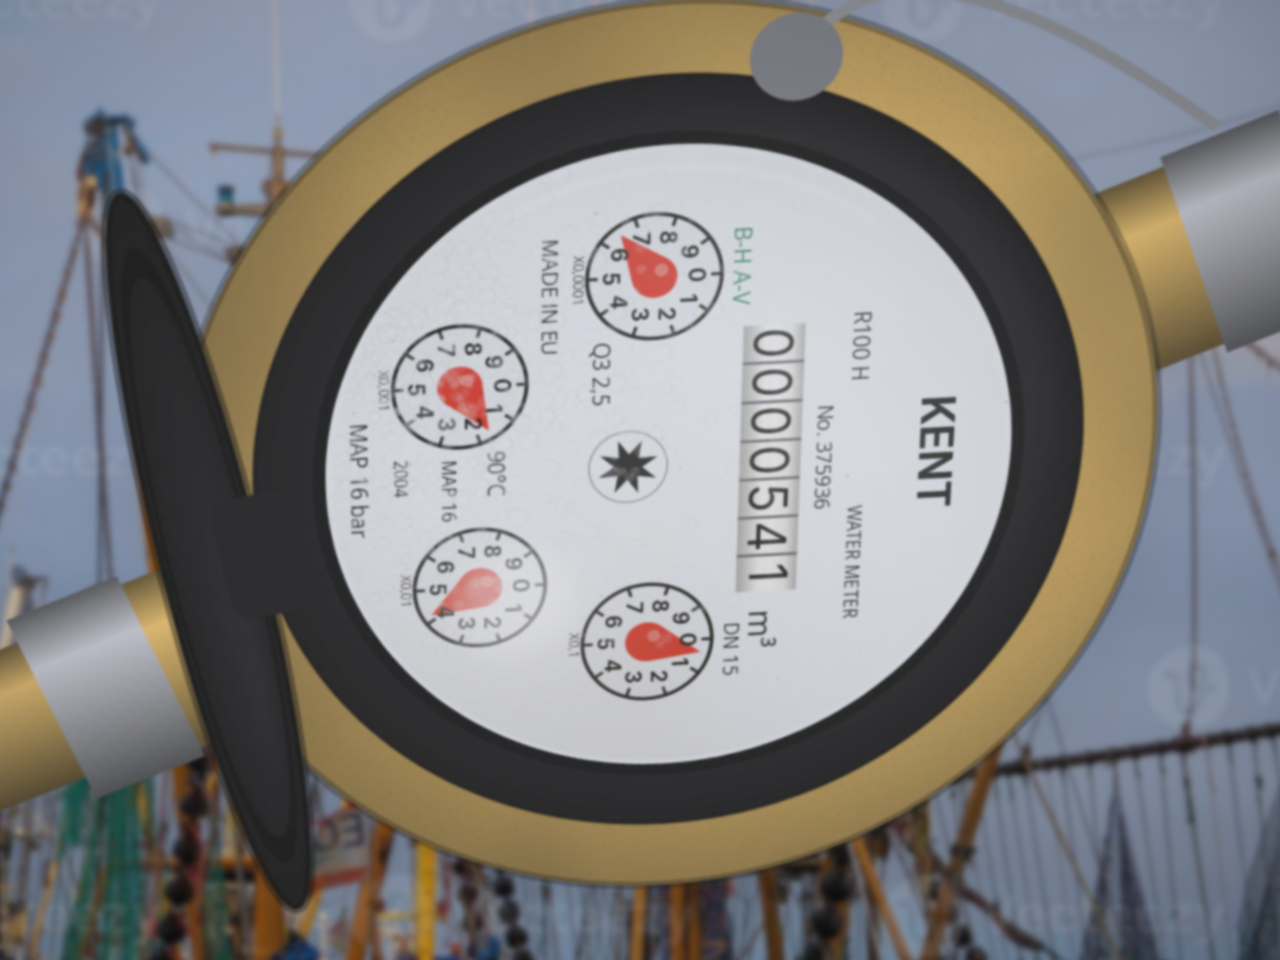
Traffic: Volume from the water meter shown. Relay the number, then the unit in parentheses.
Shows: 541.0416 (m³)
